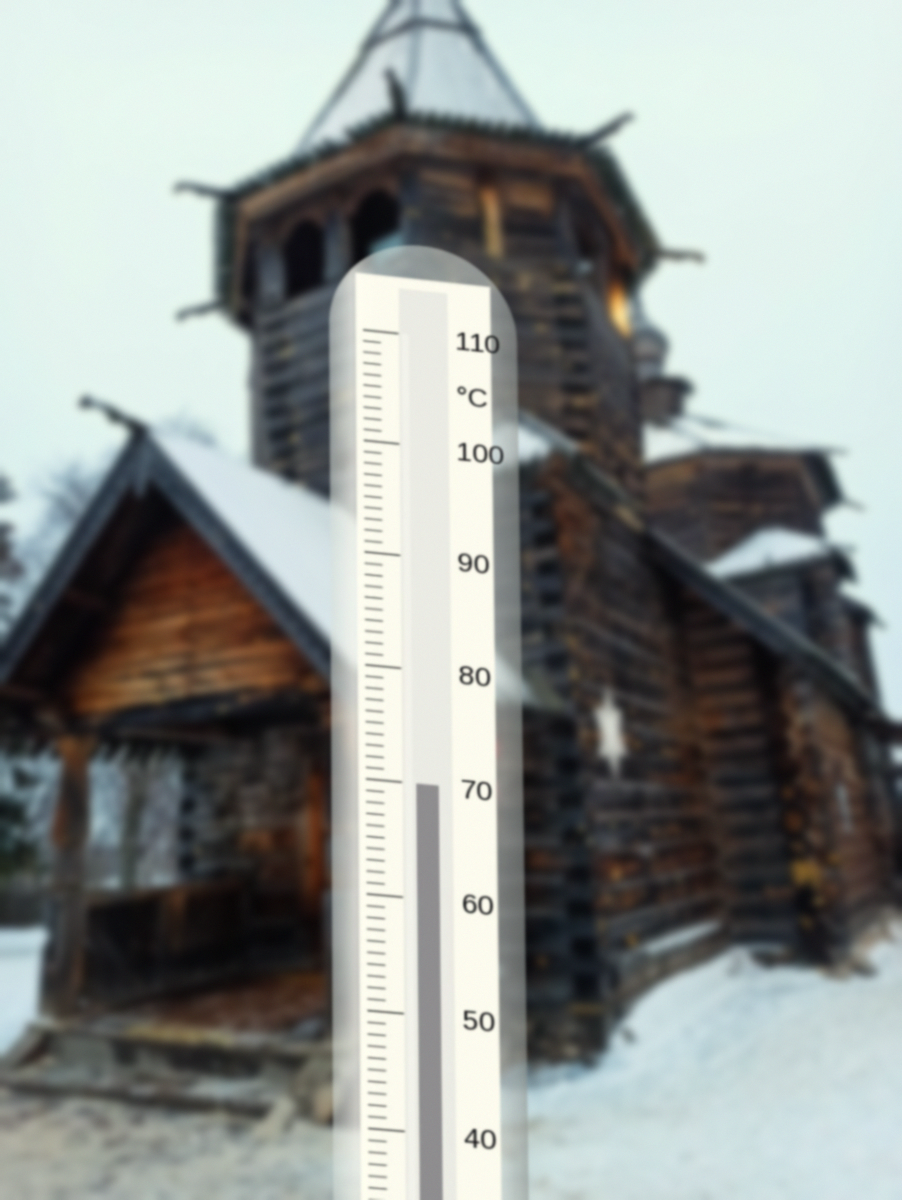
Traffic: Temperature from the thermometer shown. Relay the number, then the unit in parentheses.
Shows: 70 (°C)
